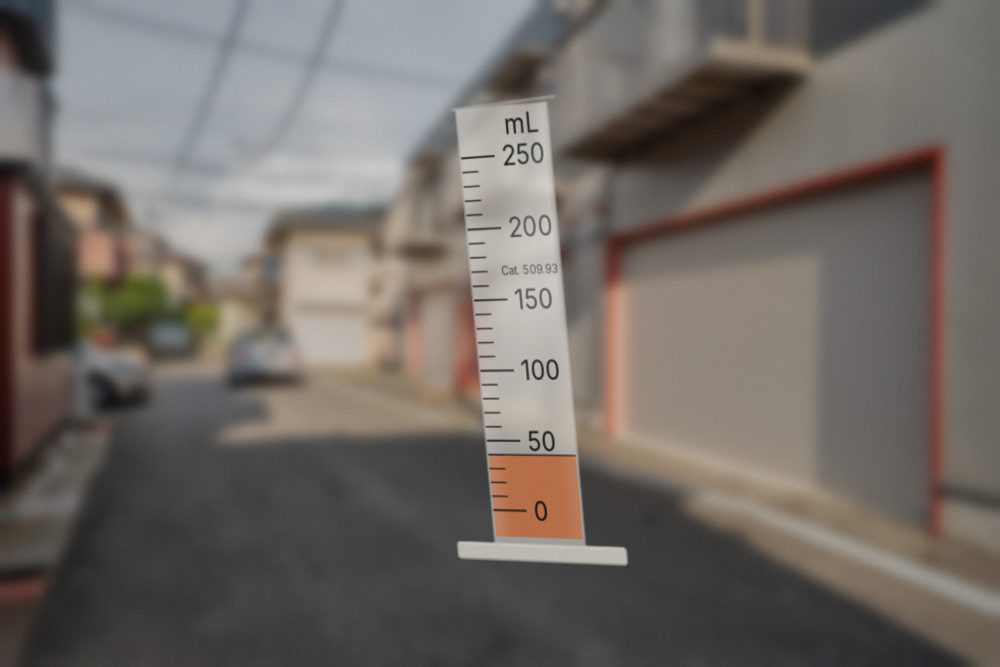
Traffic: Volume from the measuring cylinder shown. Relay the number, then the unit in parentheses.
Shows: 40 (mL)
